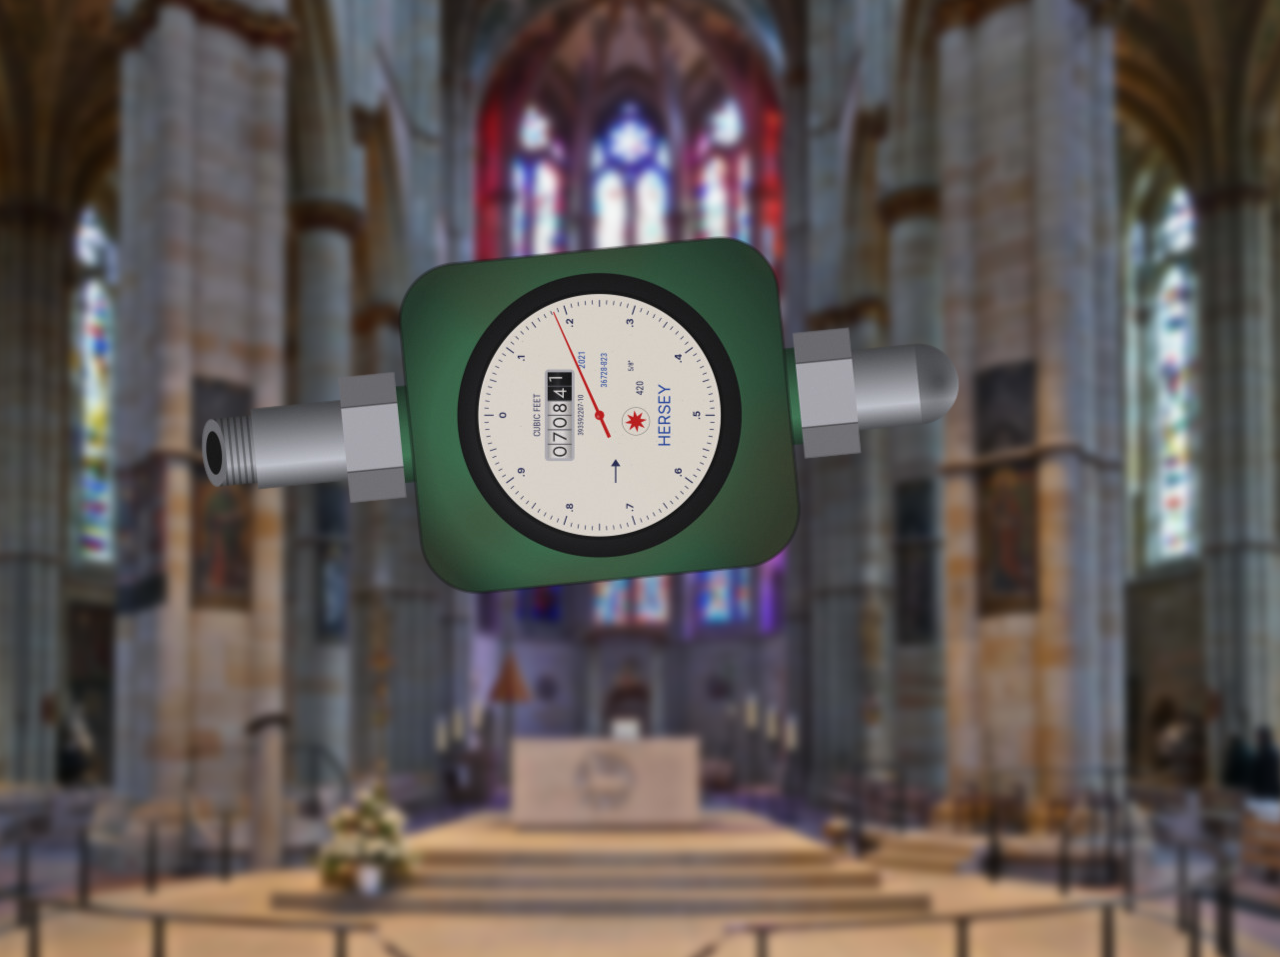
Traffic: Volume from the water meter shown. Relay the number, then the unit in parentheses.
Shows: 70841.18 (ft³)
